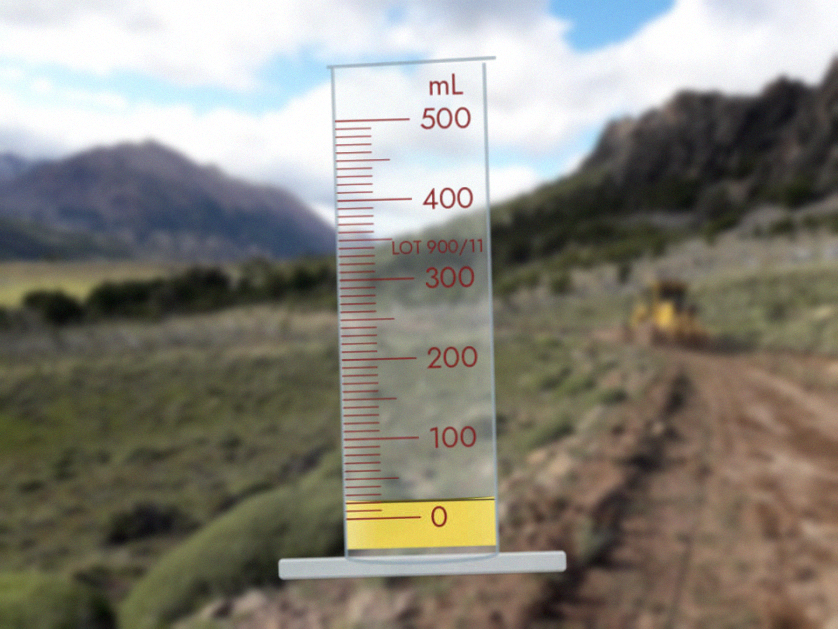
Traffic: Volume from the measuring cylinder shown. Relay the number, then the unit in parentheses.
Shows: 20 (mL)
